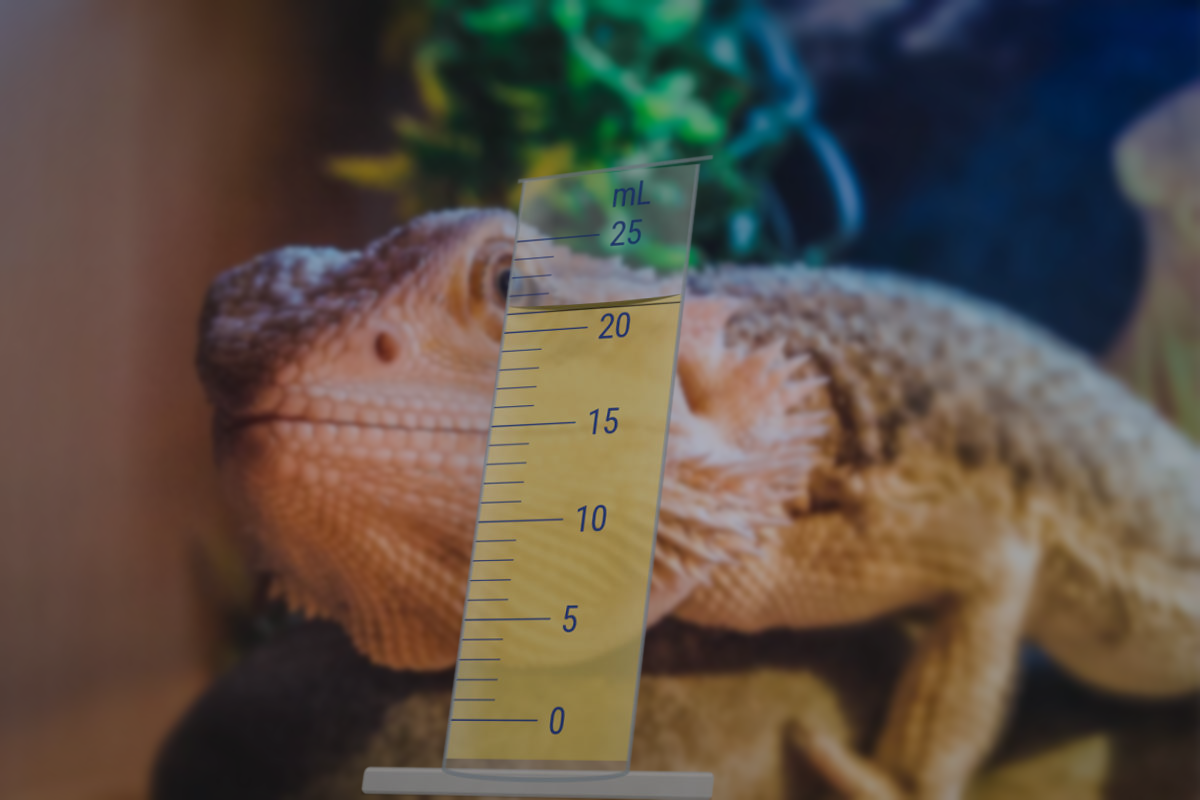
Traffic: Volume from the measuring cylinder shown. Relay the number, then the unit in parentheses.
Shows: 21 (mL)
